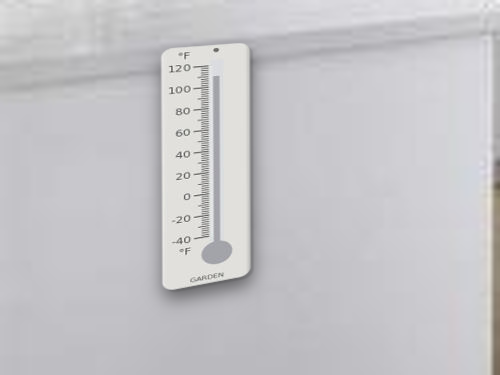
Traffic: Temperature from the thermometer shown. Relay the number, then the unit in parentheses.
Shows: 110 (°F)
